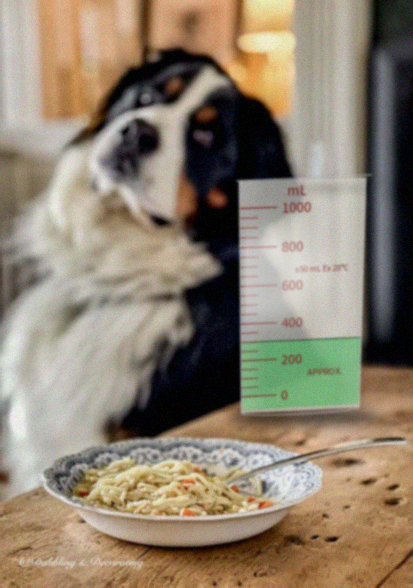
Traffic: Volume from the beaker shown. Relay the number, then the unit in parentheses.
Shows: 300 (mL)
